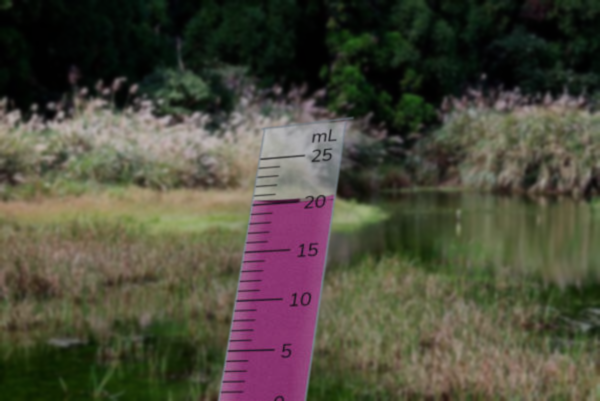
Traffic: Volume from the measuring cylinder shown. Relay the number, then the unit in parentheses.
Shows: 20 (mL)
